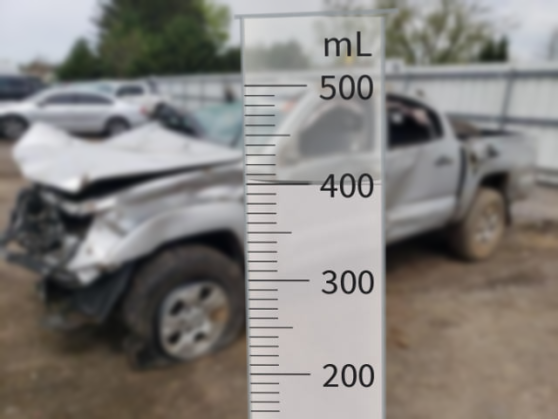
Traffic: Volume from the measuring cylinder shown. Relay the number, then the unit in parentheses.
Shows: 400 (mL)
